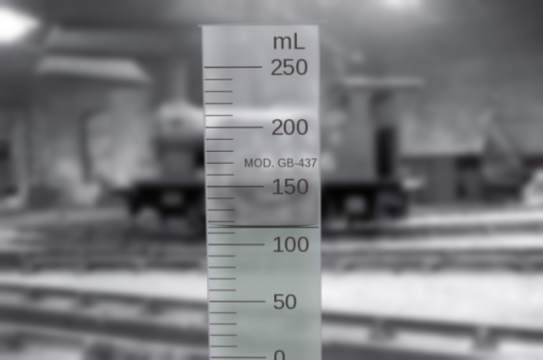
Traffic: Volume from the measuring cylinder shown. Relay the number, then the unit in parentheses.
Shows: 115 (mL)
